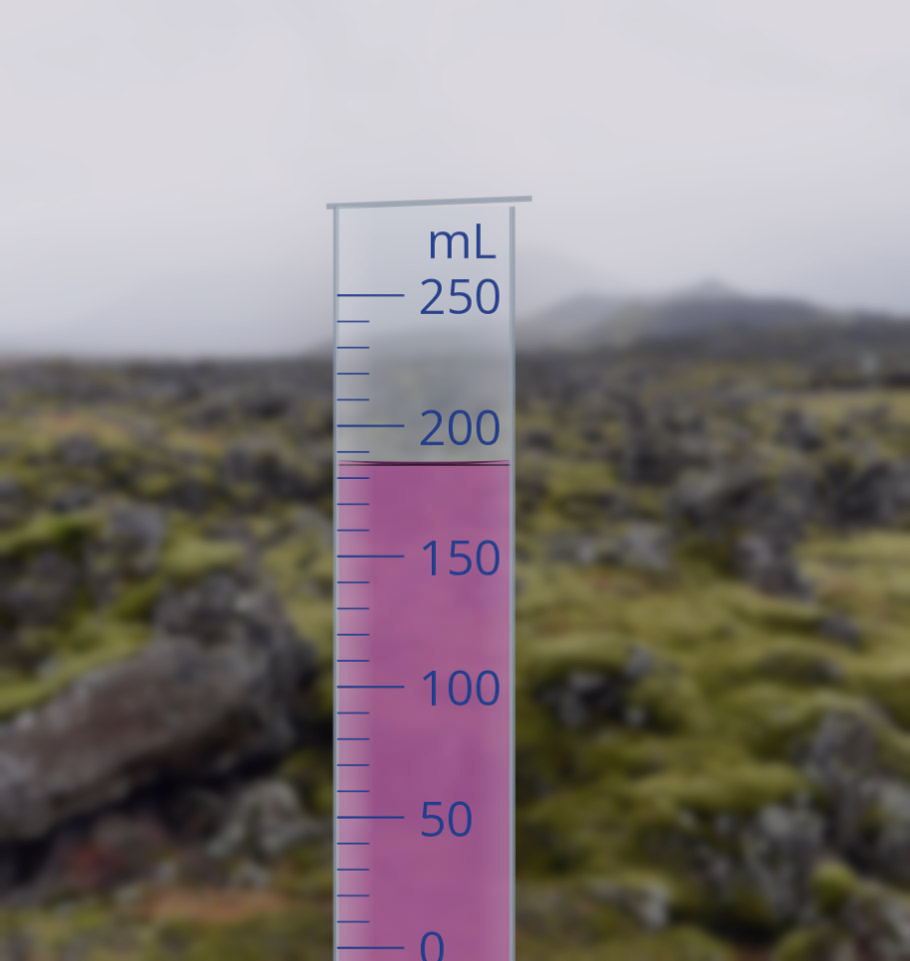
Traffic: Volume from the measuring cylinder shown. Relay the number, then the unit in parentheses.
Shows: 185 (mL)
